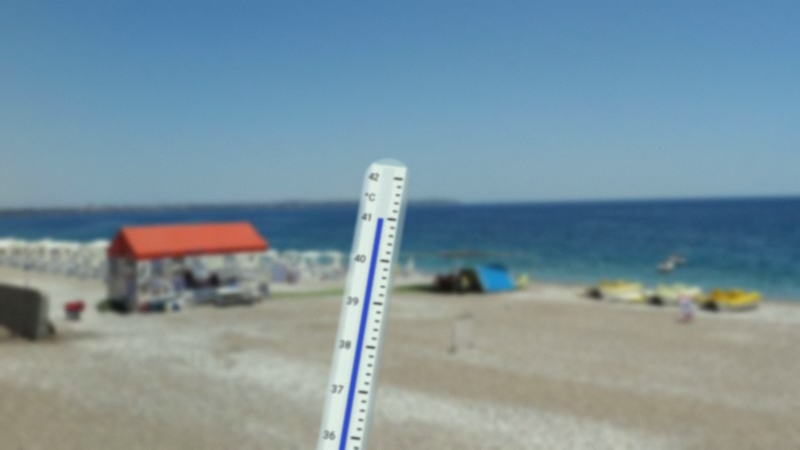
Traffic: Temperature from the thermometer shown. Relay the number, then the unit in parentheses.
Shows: 41 (°C)
